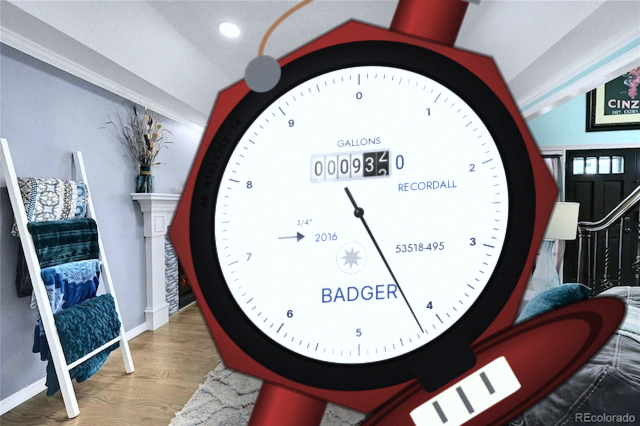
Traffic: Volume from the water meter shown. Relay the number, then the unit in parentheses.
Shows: 9324.2 (gal)
